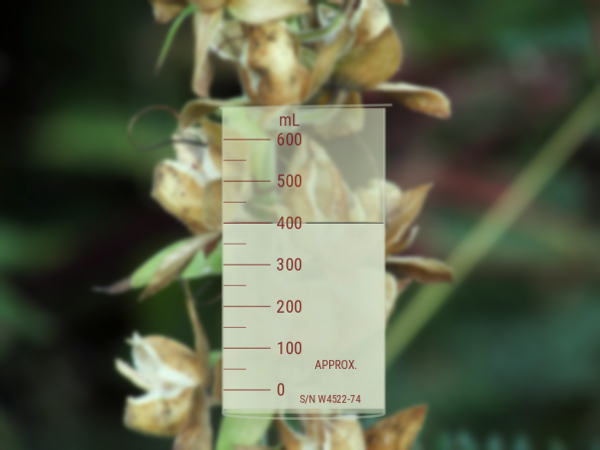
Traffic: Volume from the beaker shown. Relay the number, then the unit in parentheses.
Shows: 400 (mL)
